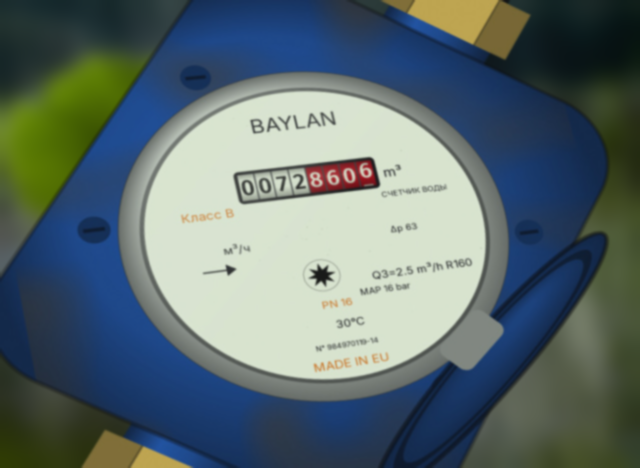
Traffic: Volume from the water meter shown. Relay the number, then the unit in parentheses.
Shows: 72.8606 (m³)
